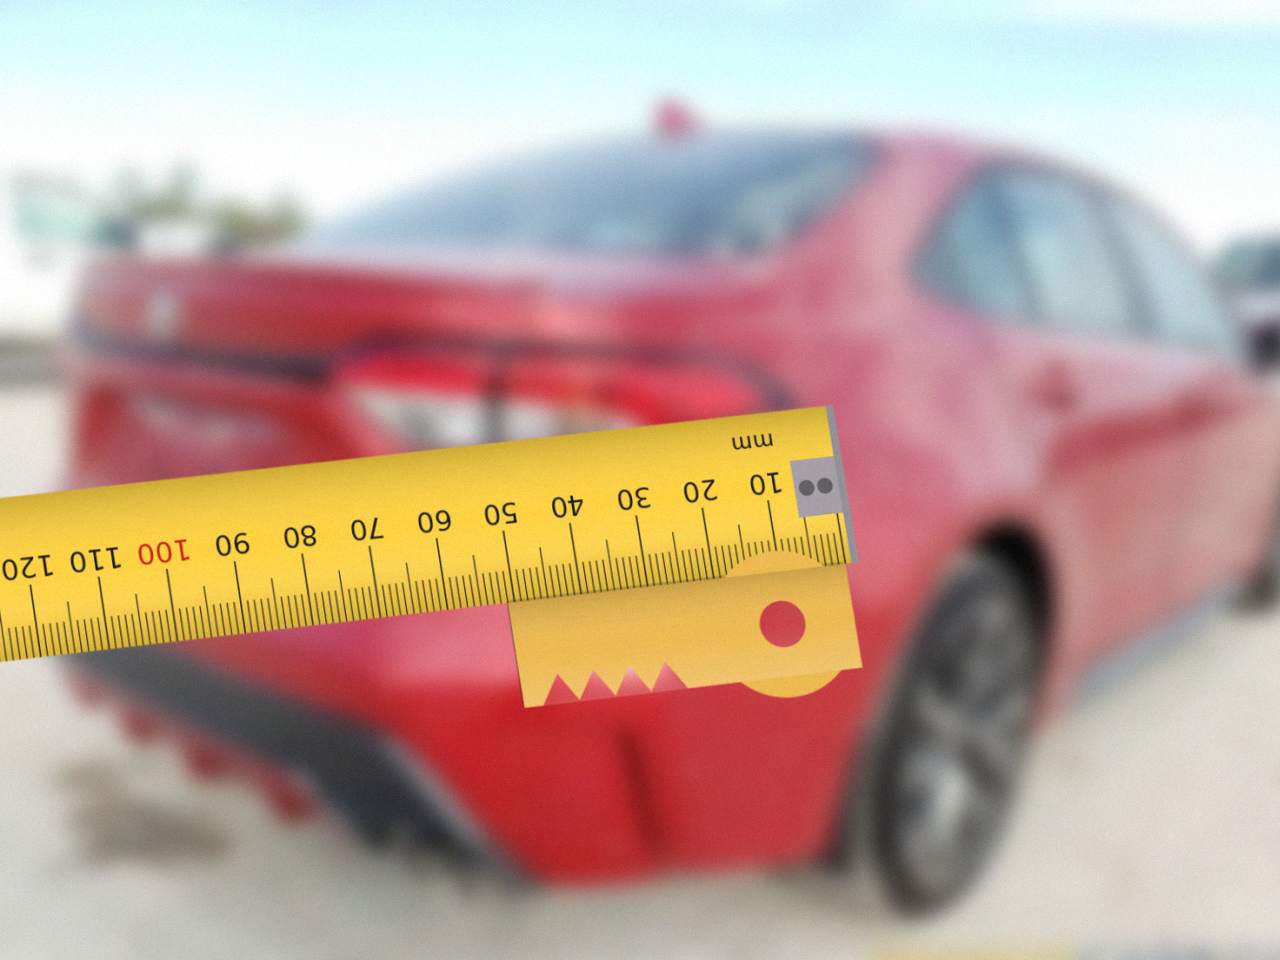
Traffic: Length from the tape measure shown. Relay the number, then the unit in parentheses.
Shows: 51 (mm)
